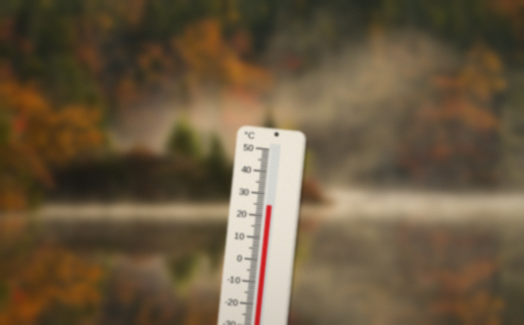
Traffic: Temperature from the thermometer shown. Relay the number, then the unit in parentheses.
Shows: 25 (°C)
